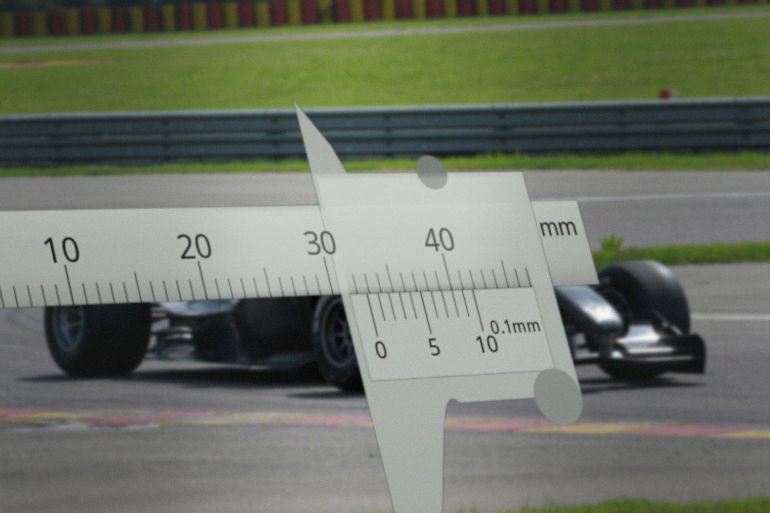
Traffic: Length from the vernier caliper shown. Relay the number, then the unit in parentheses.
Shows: 32.8 (mm)
